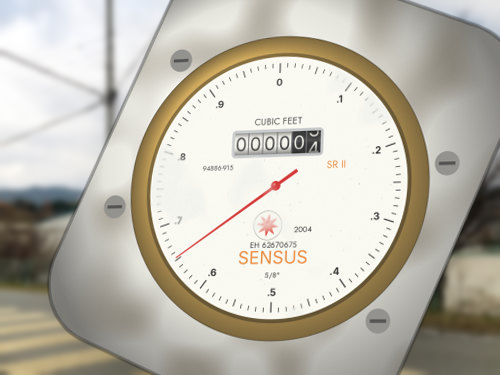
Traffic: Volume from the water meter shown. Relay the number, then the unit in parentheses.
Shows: 3.65 (ft³)
